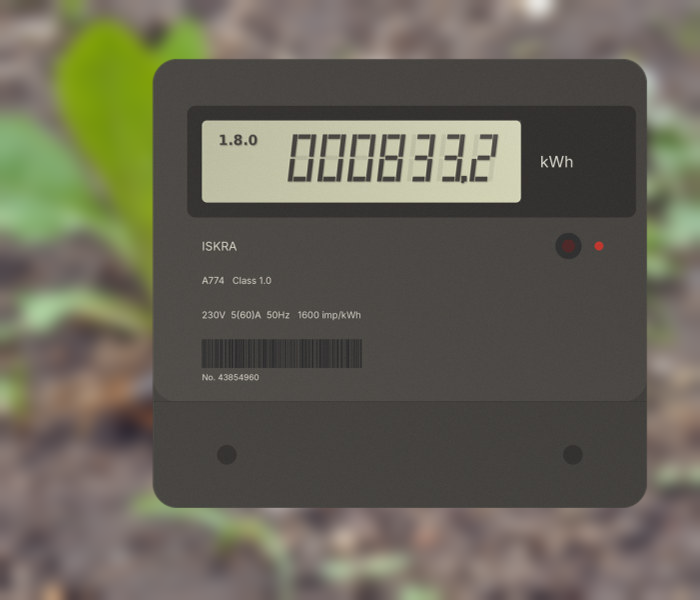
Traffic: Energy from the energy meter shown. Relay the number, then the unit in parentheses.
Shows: 833.2 (kWh)
